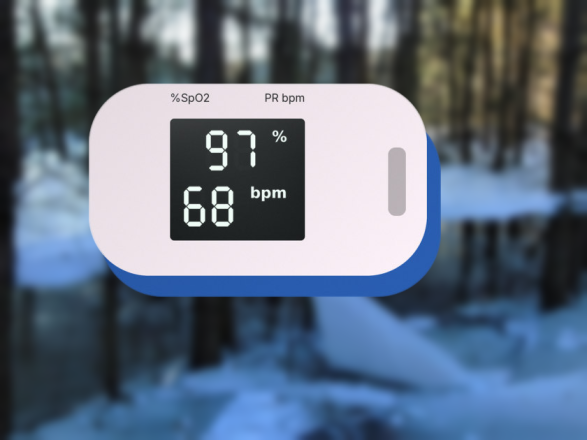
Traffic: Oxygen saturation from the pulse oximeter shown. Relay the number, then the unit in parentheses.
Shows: 97 (%)
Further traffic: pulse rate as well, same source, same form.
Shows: 68 (bpm)
